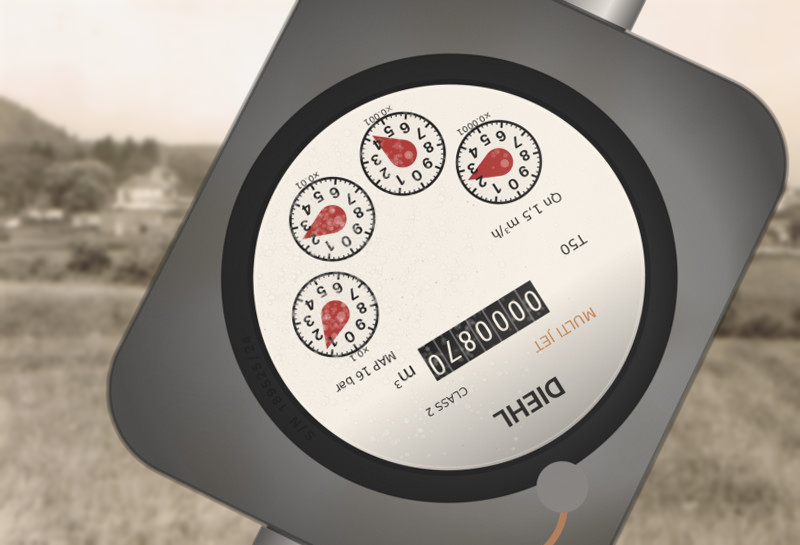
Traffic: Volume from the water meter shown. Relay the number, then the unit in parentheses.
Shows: 870.1242 (m³)
